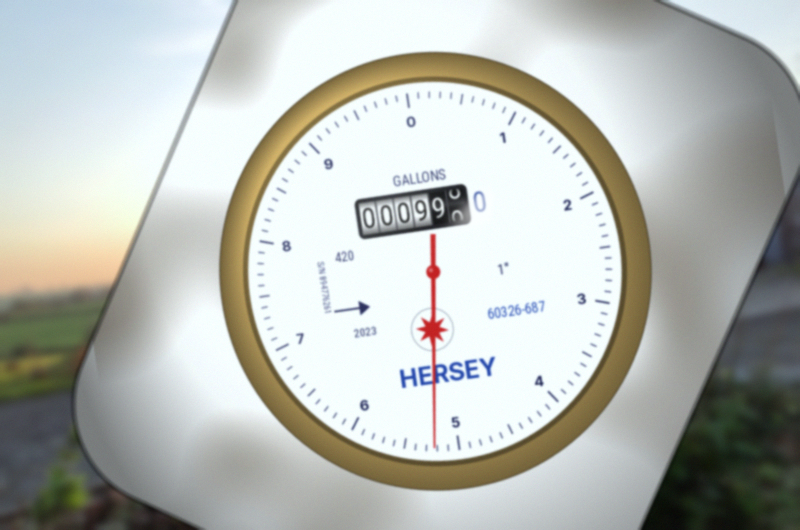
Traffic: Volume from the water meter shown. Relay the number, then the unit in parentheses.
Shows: 9985.2 (gal)
